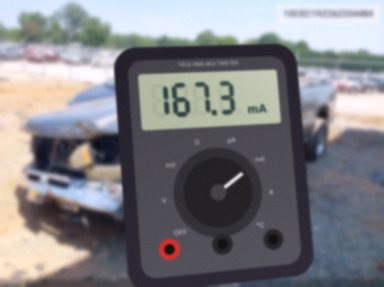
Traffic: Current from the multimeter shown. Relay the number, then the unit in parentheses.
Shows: 167.3 (mA)
